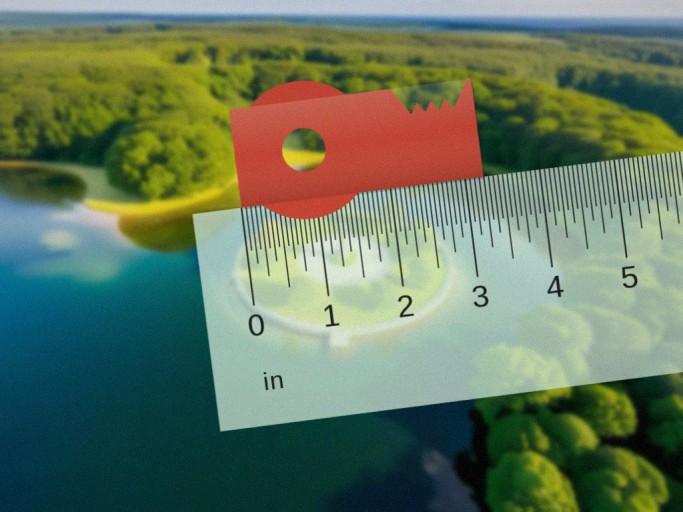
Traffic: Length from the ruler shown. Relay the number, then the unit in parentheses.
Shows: 3.25 (in)
